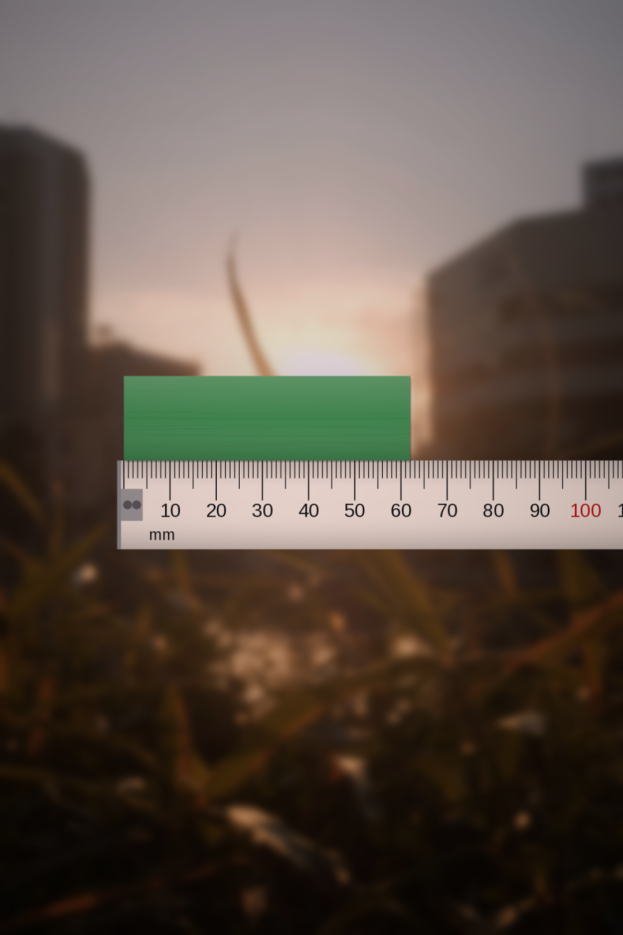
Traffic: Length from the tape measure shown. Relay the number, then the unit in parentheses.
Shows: 62 (mm)
